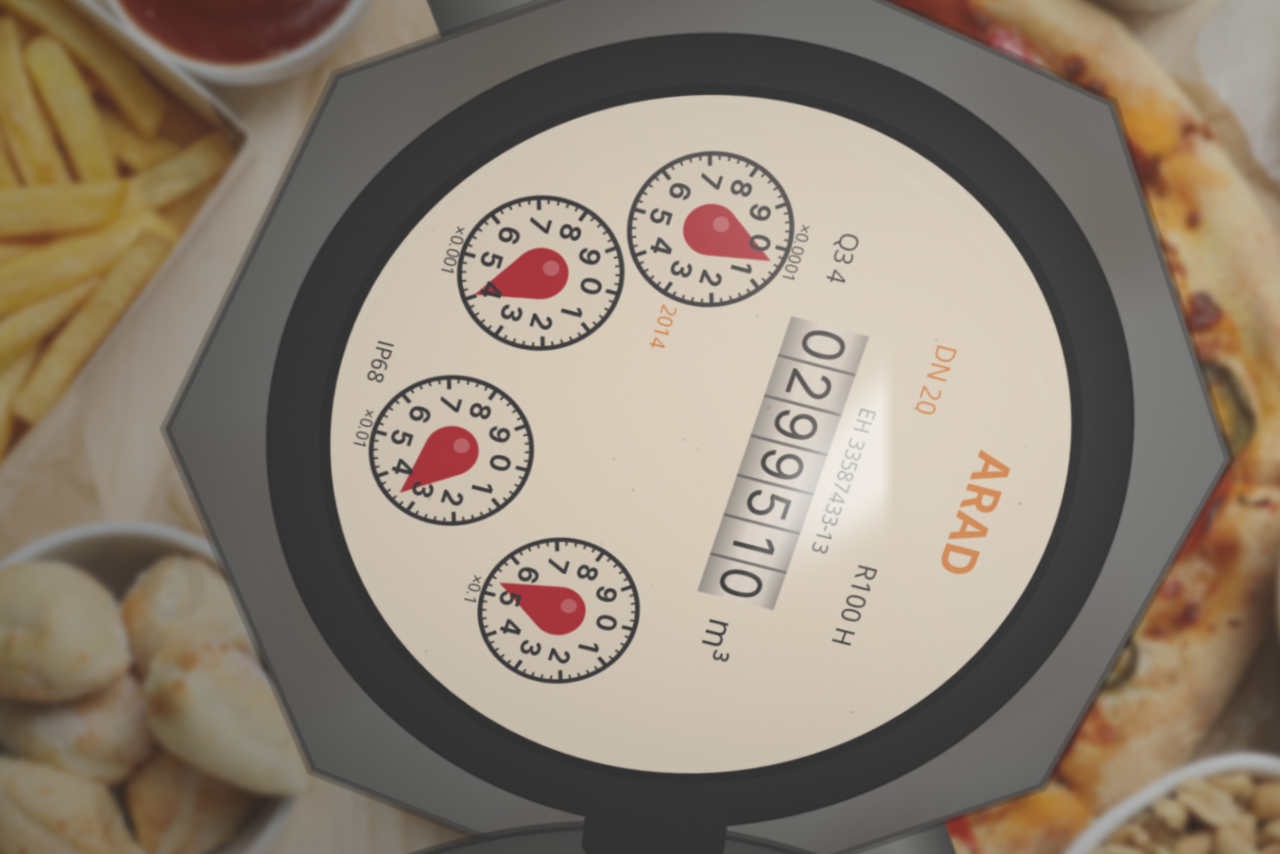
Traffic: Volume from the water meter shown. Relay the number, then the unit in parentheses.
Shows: 299510.5340 (m³)
